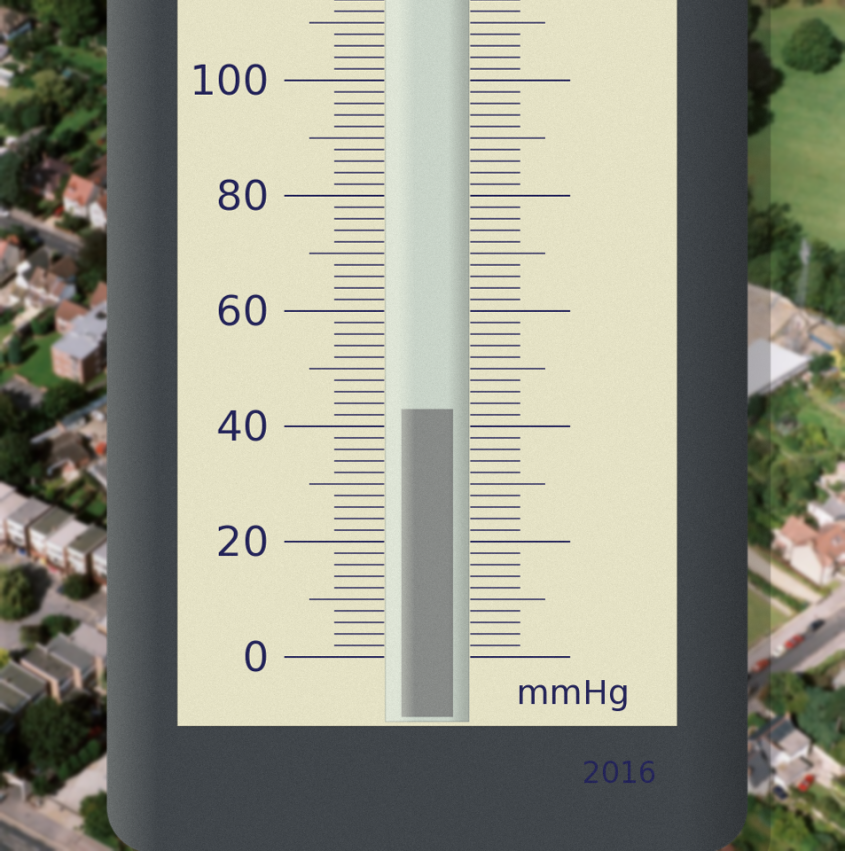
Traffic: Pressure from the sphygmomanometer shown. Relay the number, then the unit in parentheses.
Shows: 43 (mmHg)
